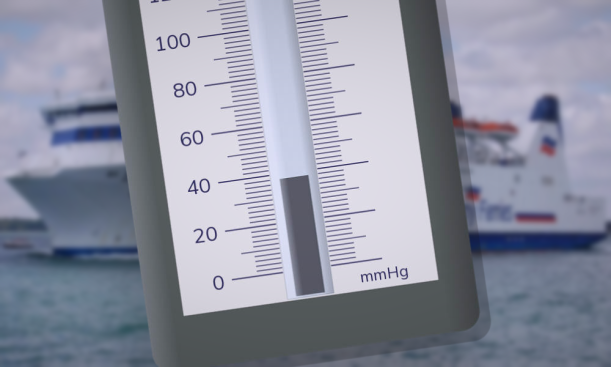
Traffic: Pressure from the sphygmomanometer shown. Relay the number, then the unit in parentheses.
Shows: 38 (mmHg)
